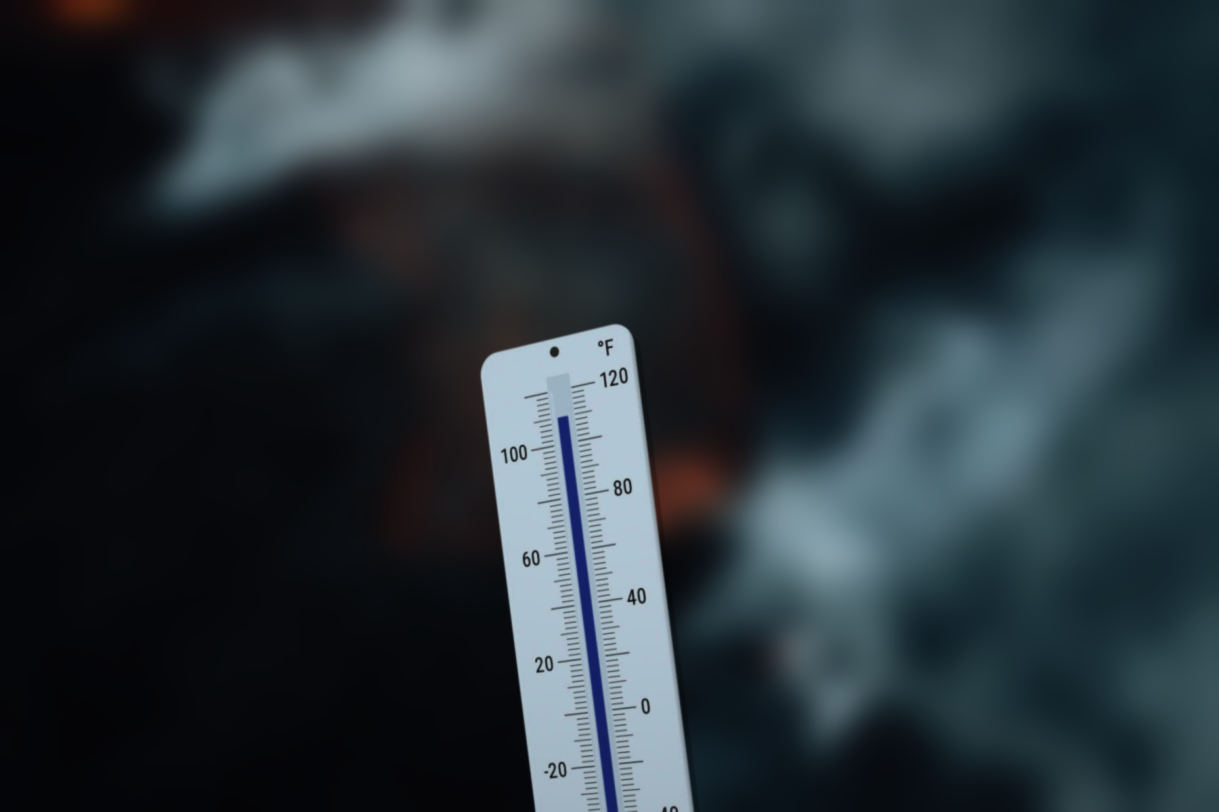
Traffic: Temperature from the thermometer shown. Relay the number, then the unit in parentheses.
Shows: 110 (°F)
